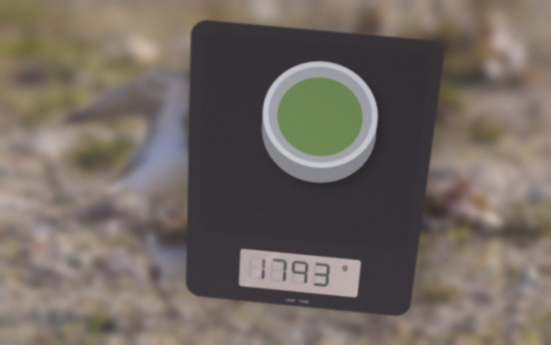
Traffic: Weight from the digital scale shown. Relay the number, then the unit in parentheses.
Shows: 1793 (g)
